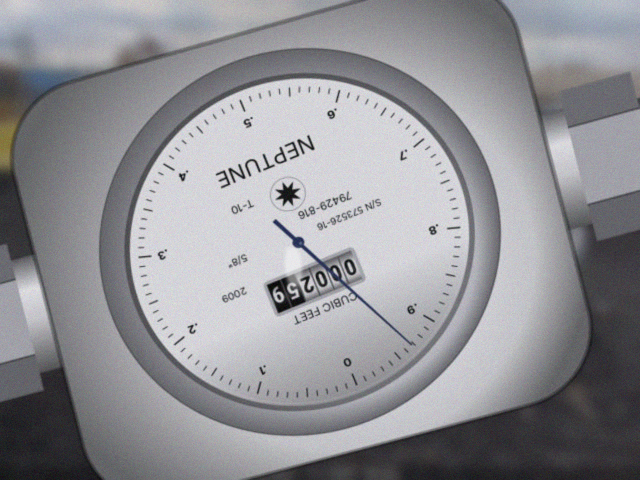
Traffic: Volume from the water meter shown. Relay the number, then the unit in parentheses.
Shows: 258.93 (ft³)
